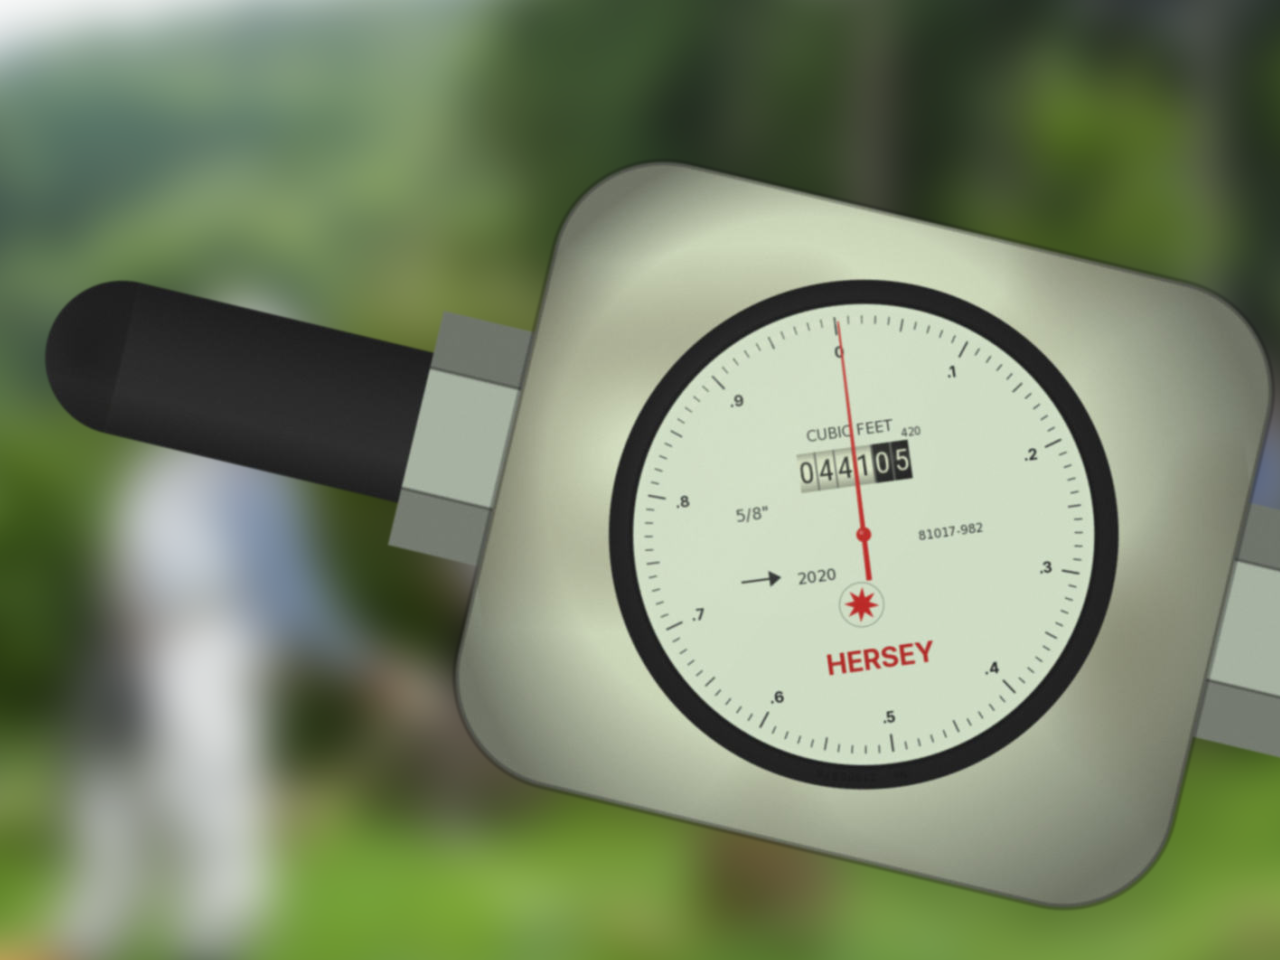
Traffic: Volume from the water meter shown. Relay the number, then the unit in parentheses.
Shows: 44105.00 (ft³)
